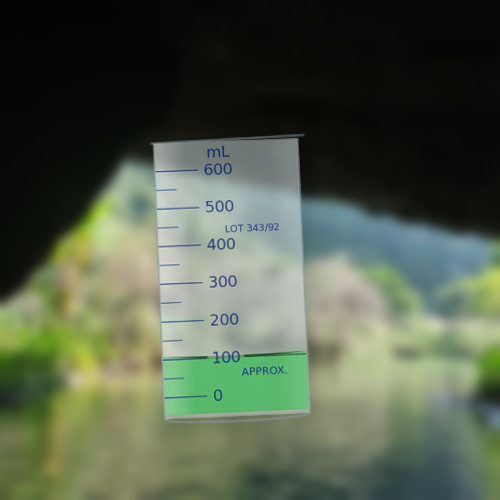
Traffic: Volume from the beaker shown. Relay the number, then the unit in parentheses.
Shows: 100 (mL)
